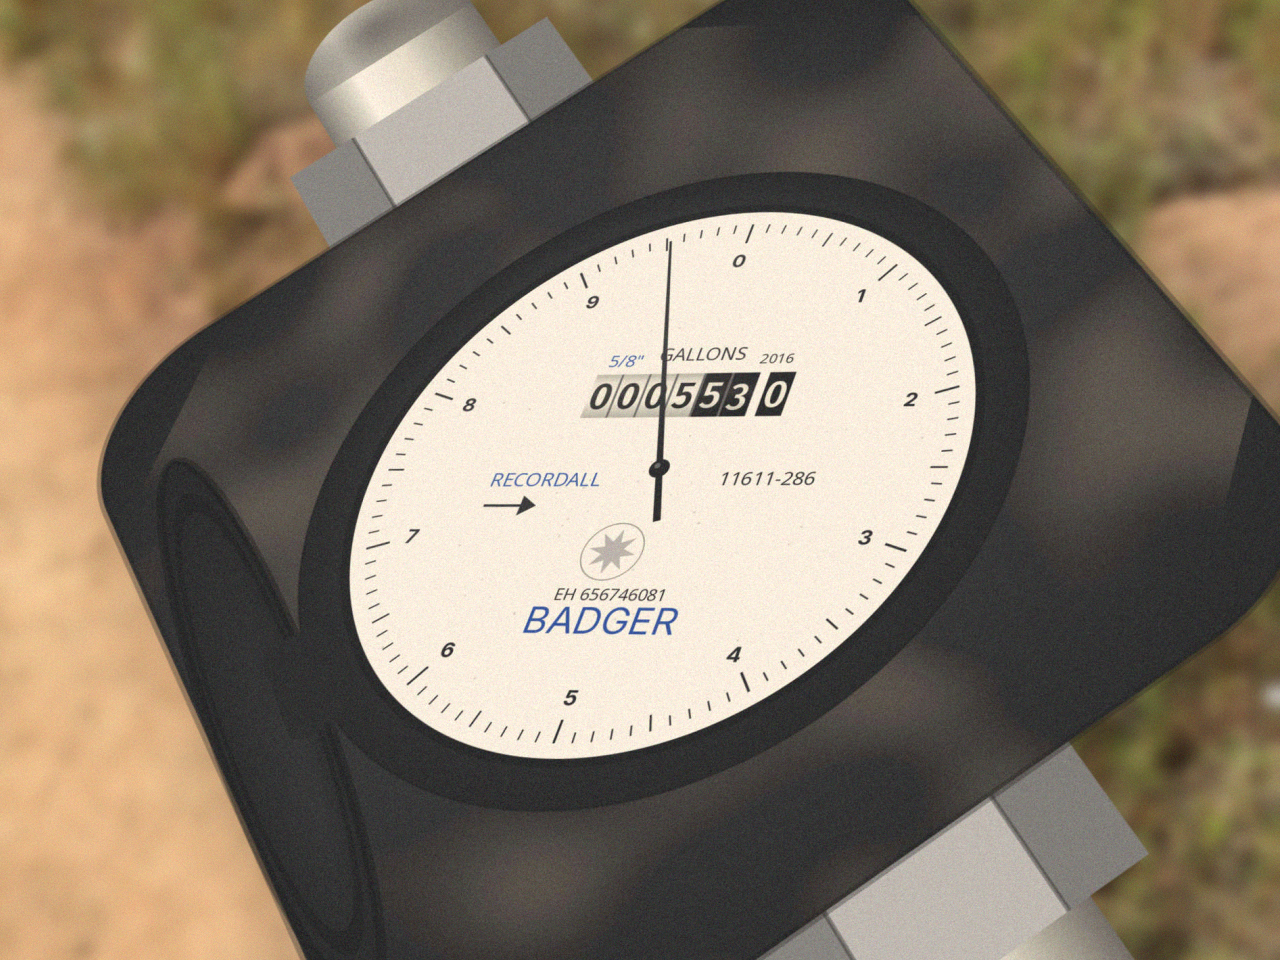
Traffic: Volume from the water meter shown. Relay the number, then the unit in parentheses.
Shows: 5529.5 (gal)
